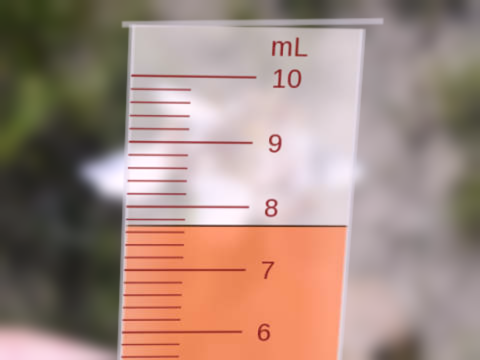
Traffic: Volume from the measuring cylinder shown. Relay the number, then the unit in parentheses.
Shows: 7.7 (mL)
